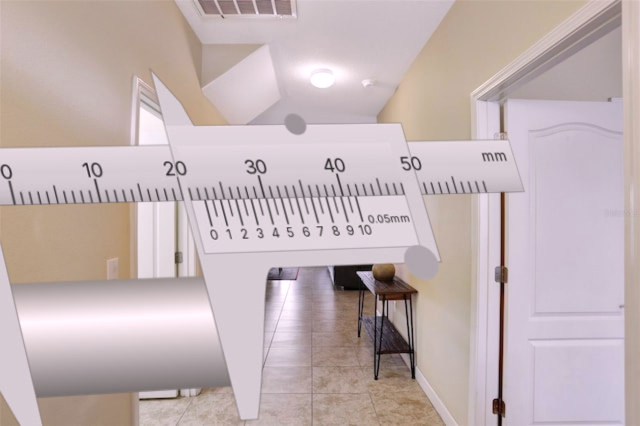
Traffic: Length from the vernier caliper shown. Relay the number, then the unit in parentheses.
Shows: 22.6 (mm)
